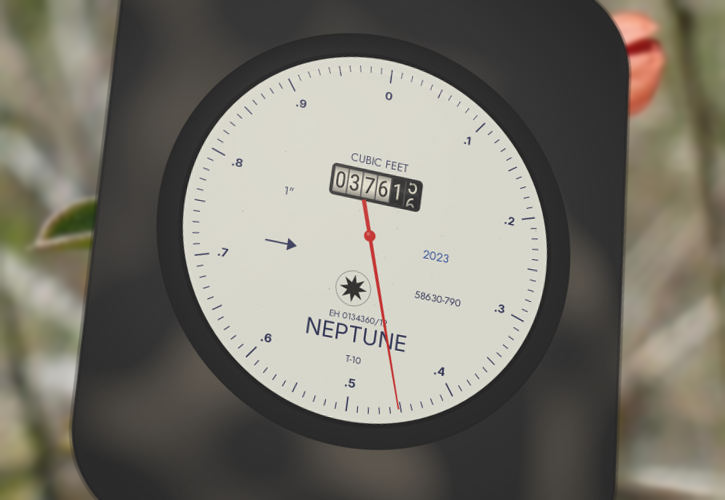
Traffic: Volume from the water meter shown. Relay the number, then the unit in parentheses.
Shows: 37615.45 (ft³)
